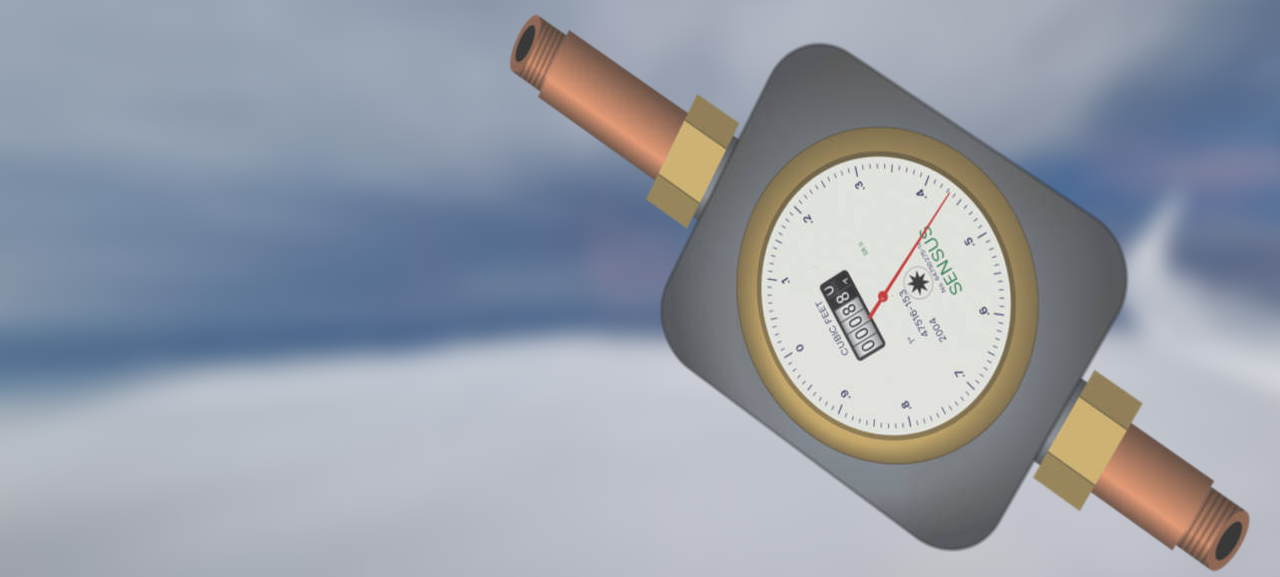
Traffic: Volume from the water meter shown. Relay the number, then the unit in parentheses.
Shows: 880.43 (ft³)
